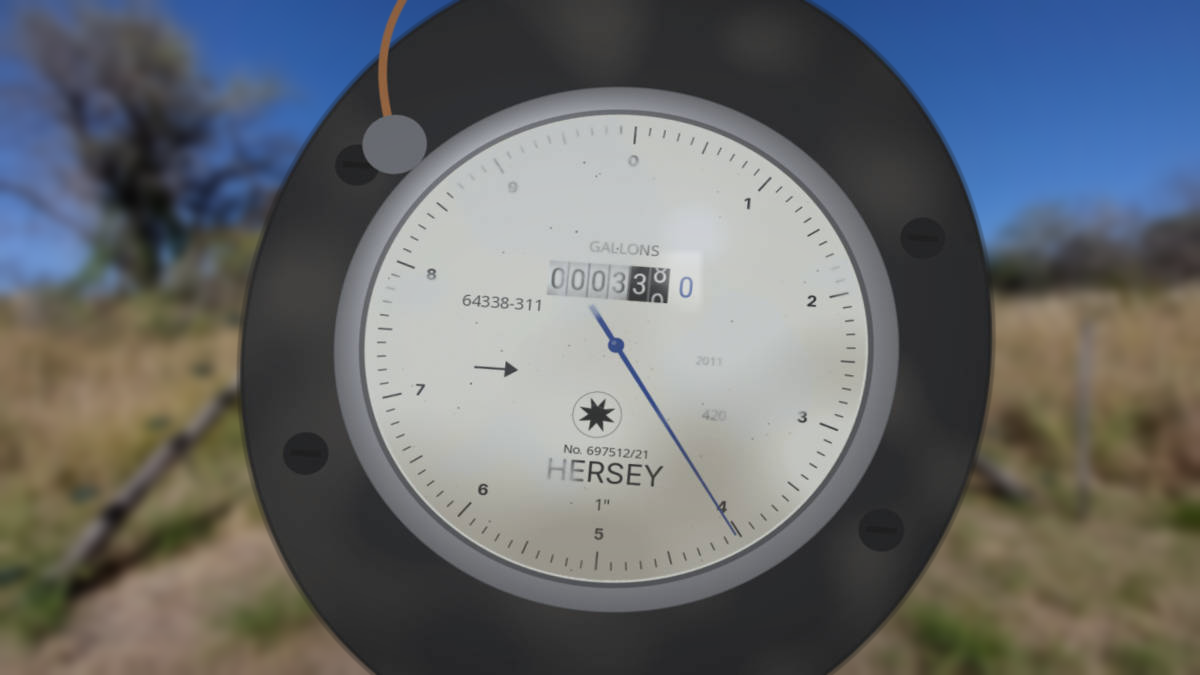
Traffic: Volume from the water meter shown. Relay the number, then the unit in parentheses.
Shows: 3384.0 (gal)
